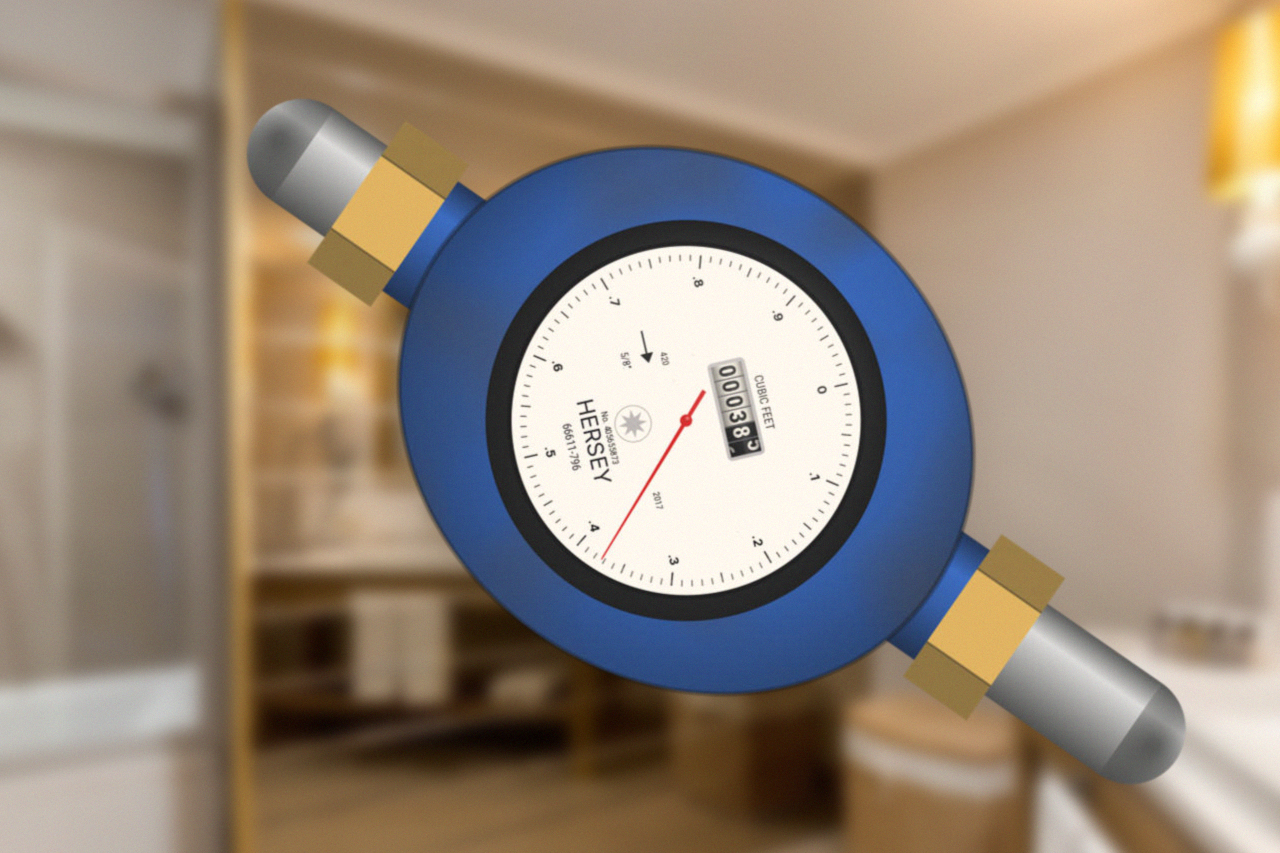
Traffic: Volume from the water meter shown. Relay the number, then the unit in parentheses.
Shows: 385.37 (ft³)
